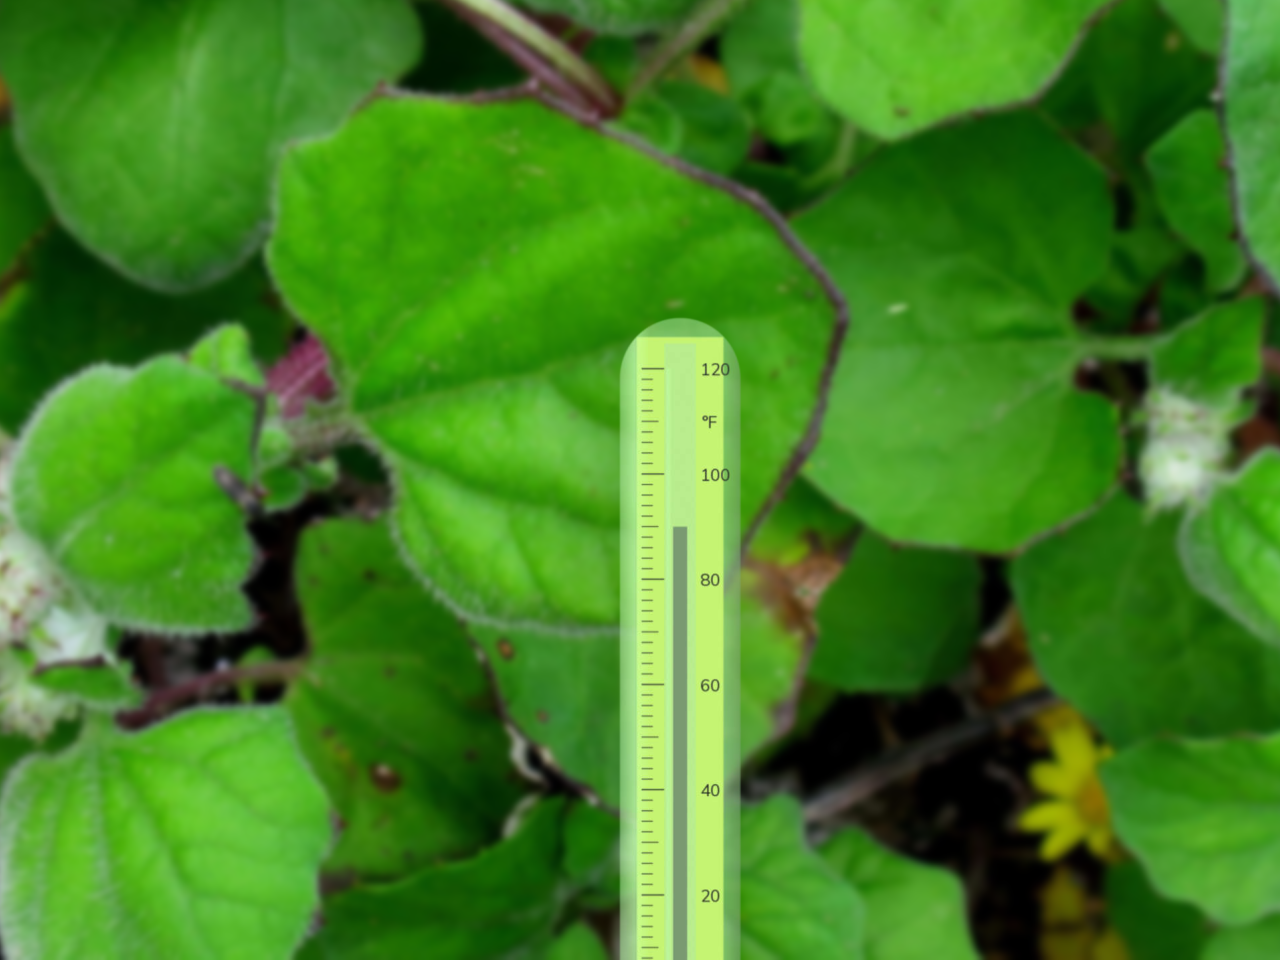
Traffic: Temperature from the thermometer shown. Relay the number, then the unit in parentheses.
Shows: 90 (°F)
